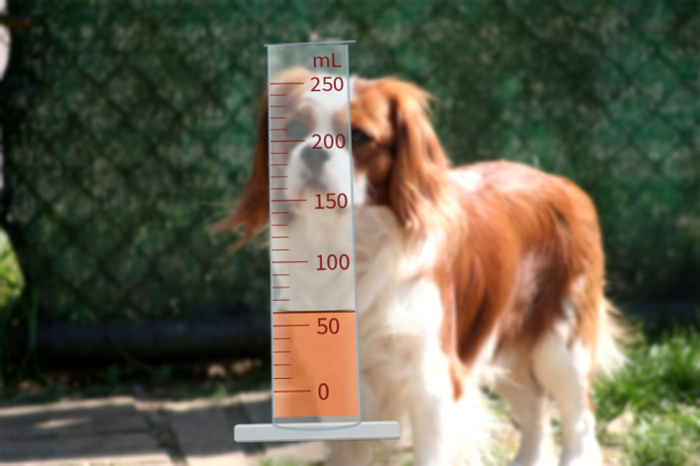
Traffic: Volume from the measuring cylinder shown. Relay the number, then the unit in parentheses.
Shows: 60 (mL)
